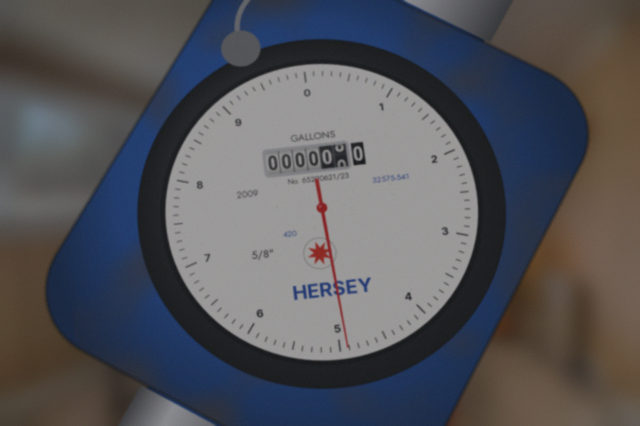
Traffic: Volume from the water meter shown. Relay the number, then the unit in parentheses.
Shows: 84.9 (gal)
